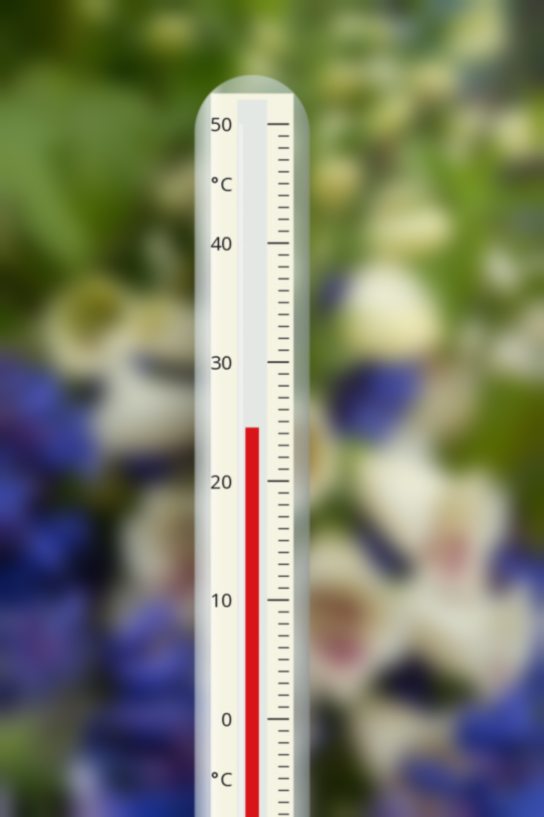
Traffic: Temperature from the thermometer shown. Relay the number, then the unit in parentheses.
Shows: 24.5 (°C)
